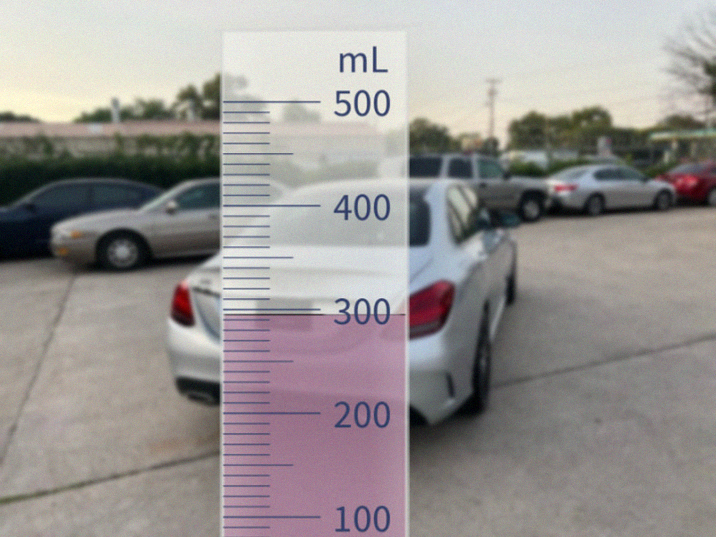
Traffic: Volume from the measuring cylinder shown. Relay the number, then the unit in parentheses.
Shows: 295 (mL)
